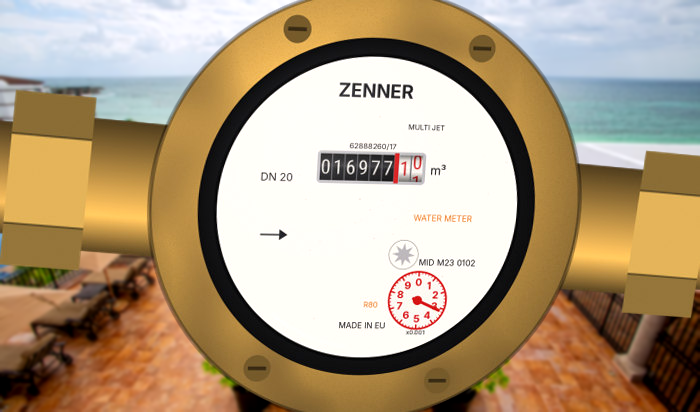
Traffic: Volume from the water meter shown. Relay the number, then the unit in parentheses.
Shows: 16977.103 (m³)
